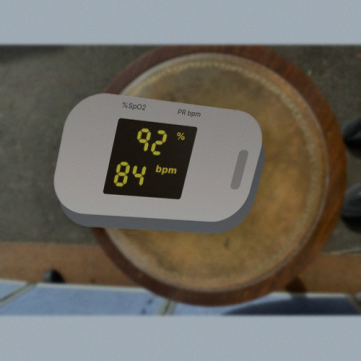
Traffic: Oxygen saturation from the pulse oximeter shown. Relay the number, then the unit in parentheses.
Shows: 92 (%)
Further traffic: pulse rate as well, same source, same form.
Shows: 84 (bpm)
